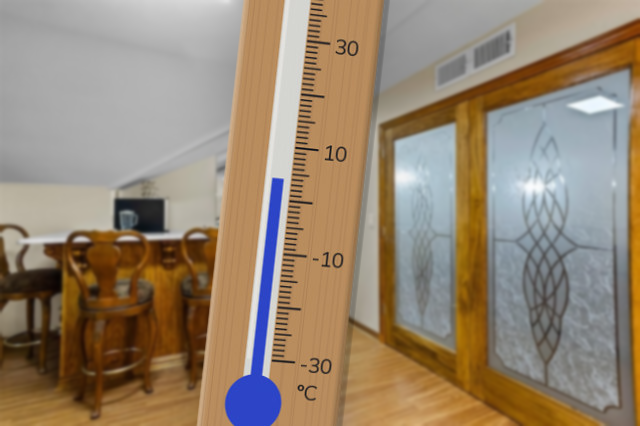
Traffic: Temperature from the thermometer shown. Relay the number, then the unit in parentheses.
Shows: 4 (°C)
